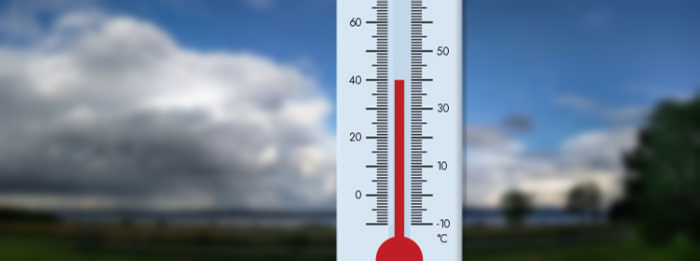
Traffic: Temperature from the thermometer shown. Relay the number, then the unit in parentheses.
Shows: 40 (°C)
